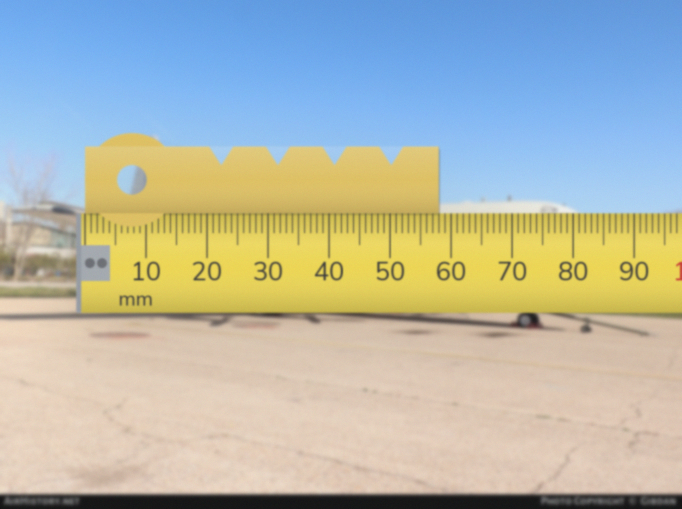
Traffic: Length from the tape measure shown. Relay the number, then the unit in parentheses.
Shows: 58 (mm)
